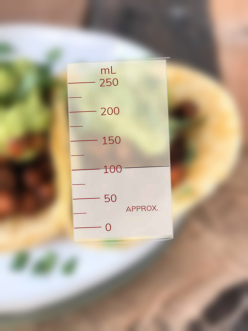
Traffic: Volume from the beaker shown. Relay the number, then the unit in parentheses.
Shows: 100 (mL)
